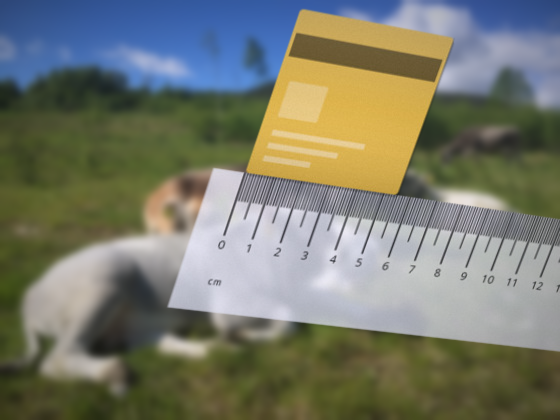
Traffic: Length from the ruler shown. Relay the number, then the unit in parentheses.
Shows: 5.5 (cm)
